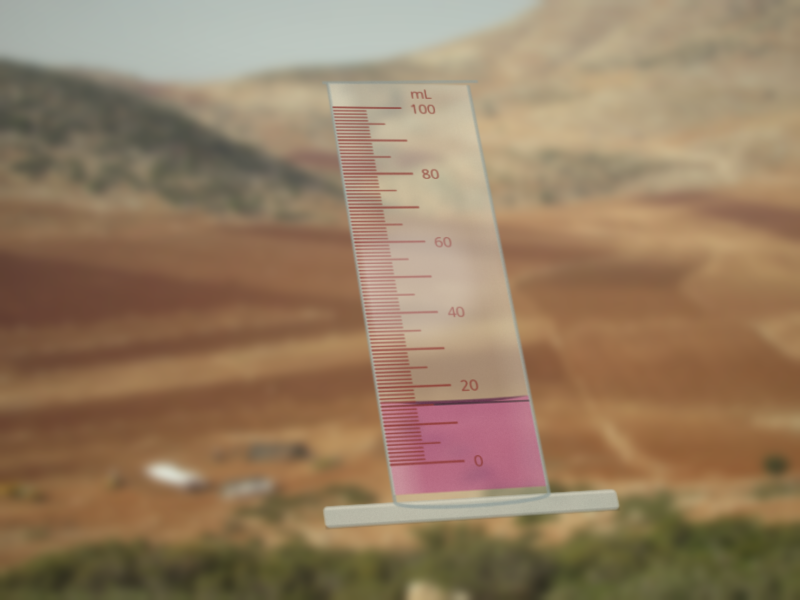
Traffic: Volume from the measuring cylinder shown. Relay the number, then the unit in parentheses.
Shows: 15 (mL)
